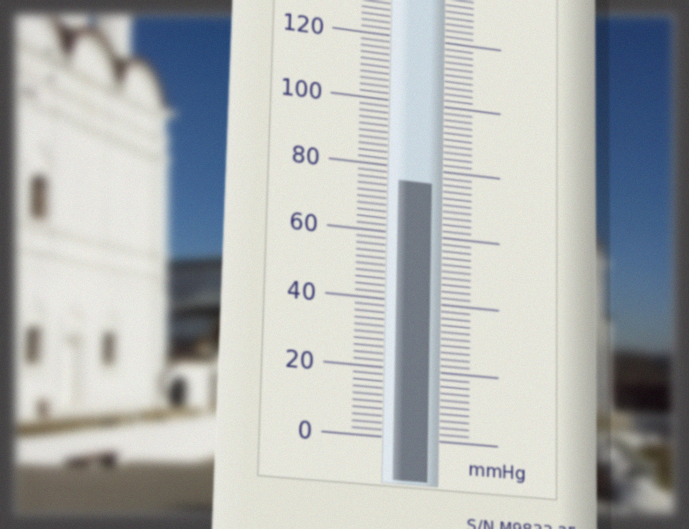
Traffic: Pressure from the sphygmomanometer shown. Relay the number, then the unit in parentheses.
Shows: 76 (mmHg)
